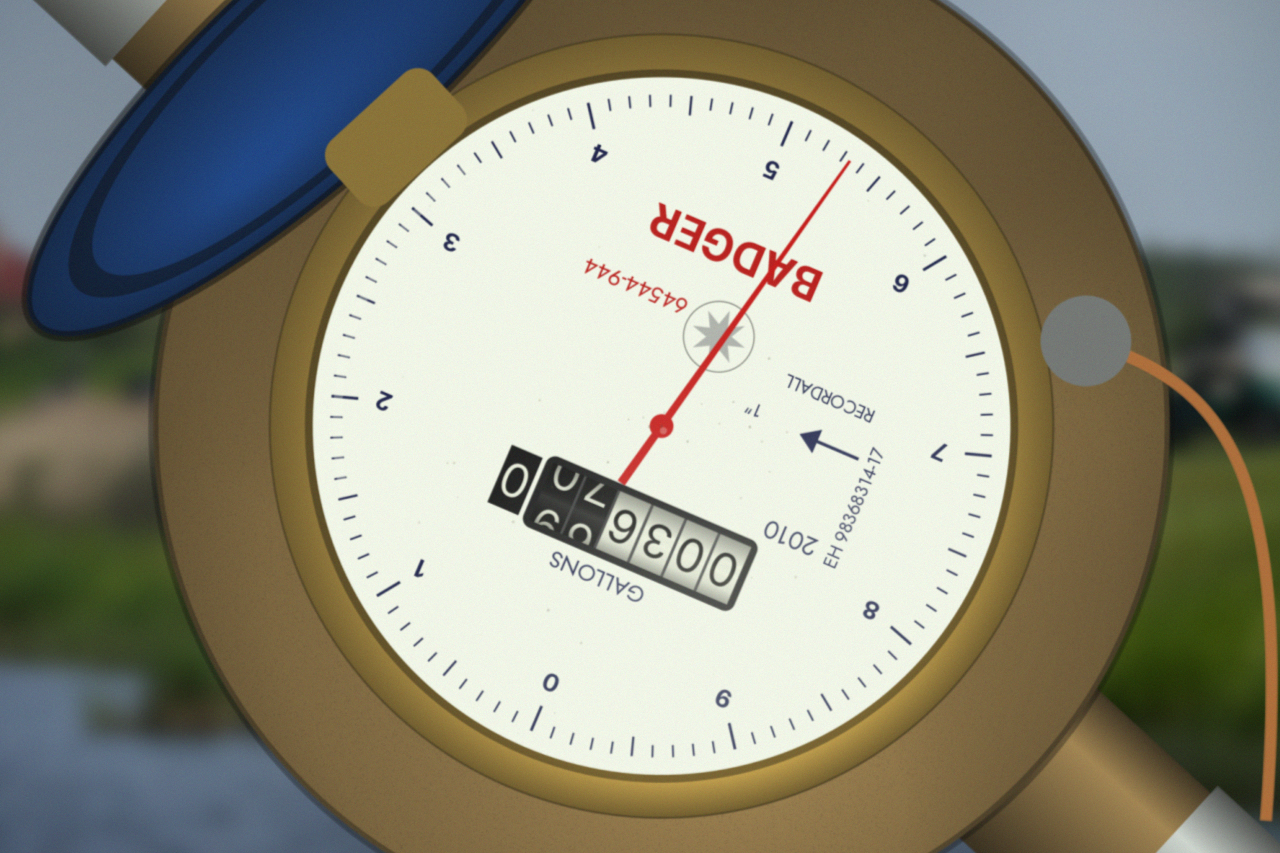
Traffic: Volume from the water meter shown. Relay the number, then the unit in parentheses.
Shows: 36695.3 (gal)
